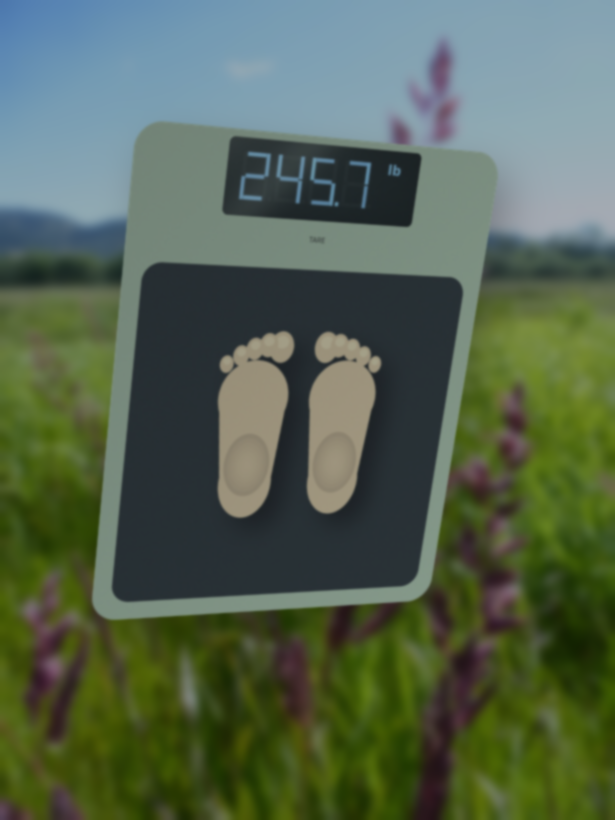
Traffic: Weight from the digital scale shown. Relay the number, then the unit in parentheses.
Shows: 245.7 (lb)
